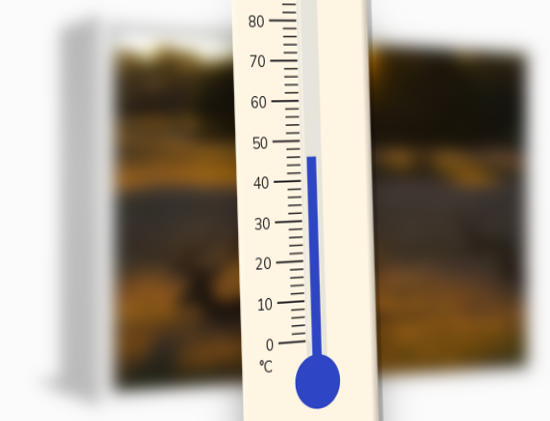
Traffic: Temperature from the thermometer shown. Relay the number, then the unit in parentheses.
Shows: 46 (°C)
